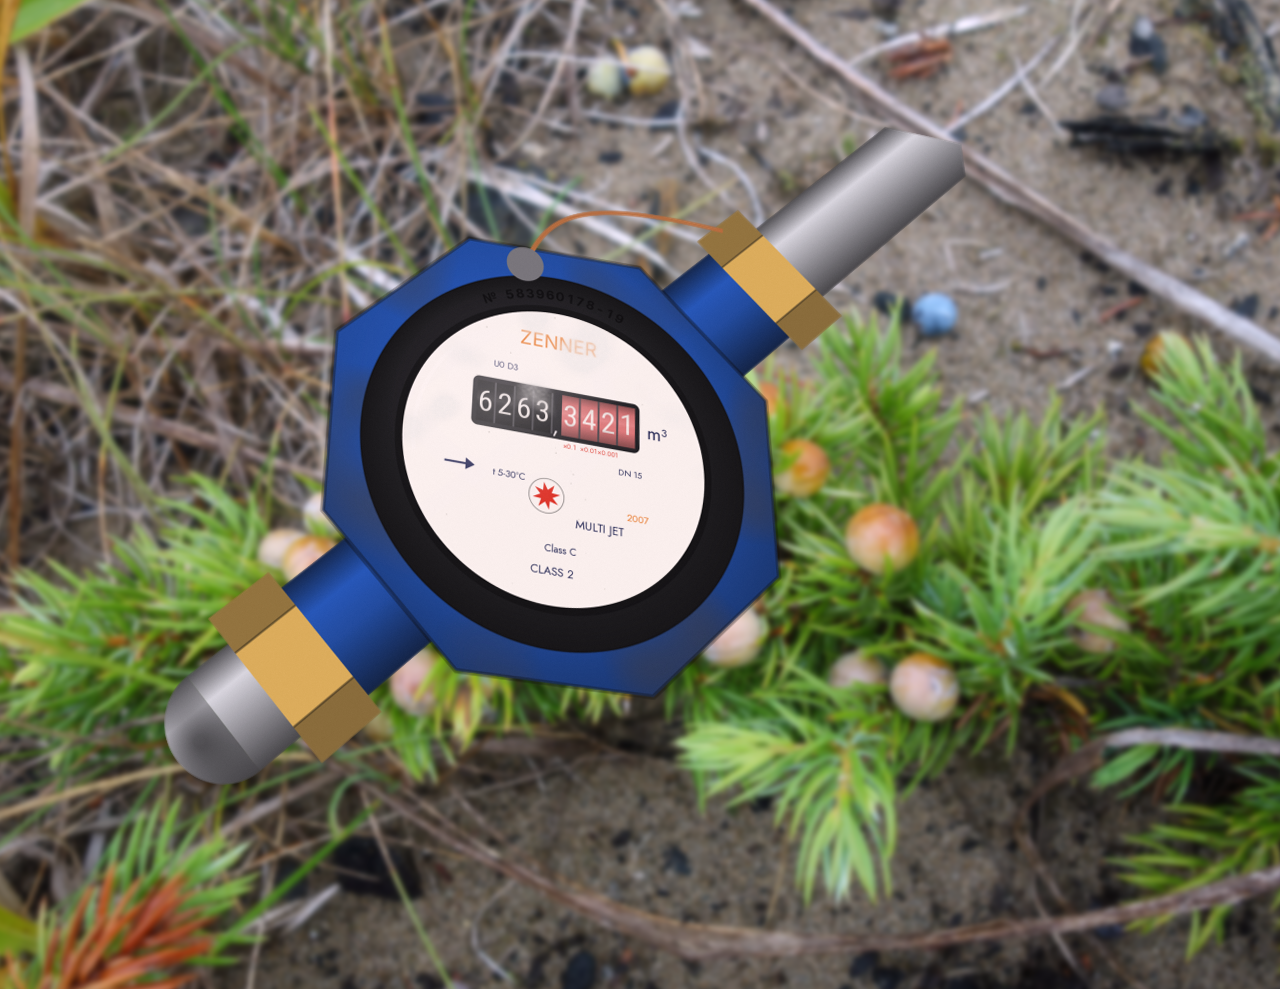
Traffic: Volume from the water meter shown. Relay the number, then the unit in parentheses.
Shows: 6263.3421 (m³)
